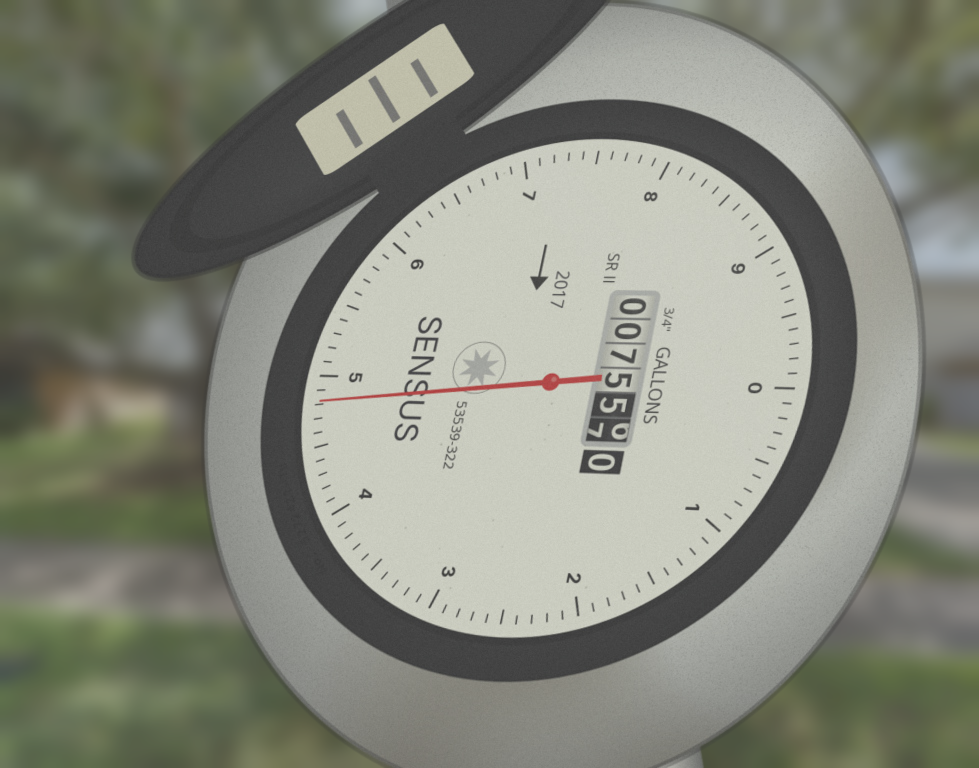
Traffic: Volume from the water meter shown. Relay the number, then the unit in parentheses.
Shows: 75564.8 (gal)
